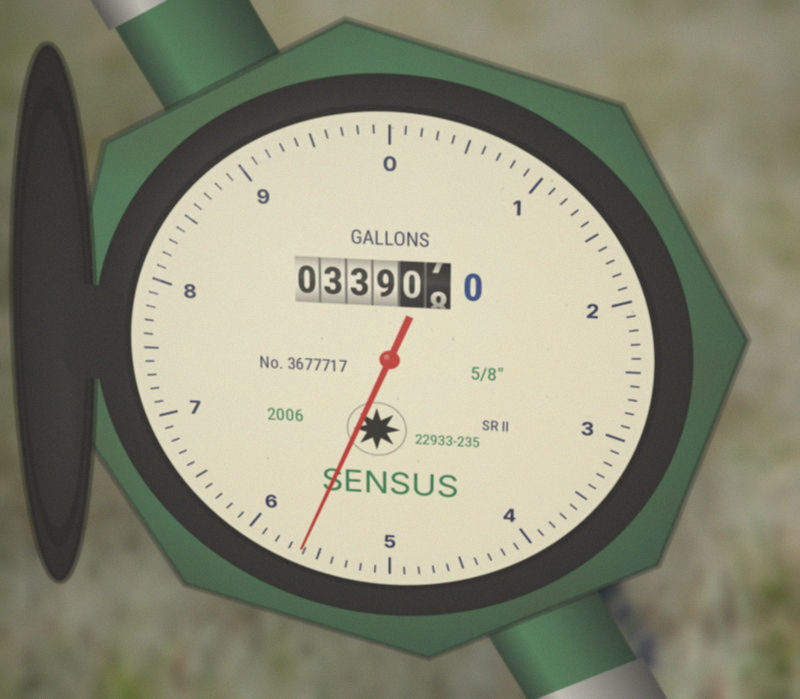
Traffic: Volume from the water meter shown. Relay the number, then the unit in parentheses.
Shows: 339075.6 (gal)
